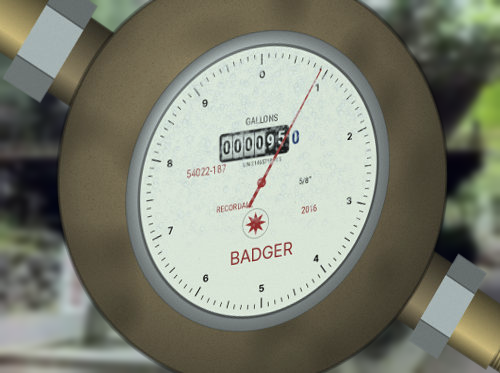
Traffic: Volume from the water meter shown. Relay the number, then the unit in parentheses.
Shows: 950.9 (gal)
